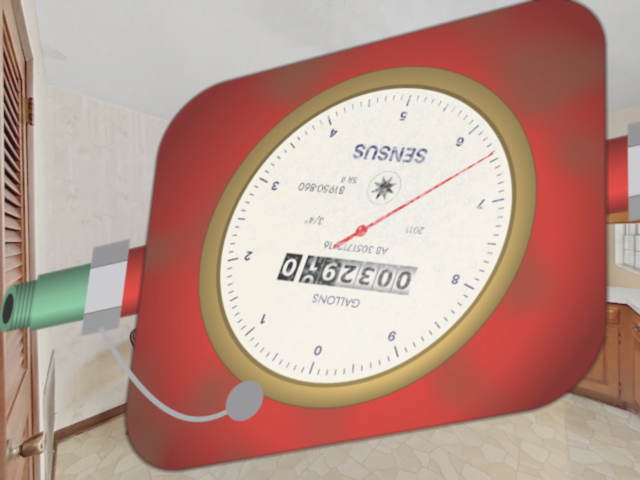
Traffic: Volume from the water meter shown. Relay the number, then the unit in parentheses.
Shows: 32906.4 (gal)
